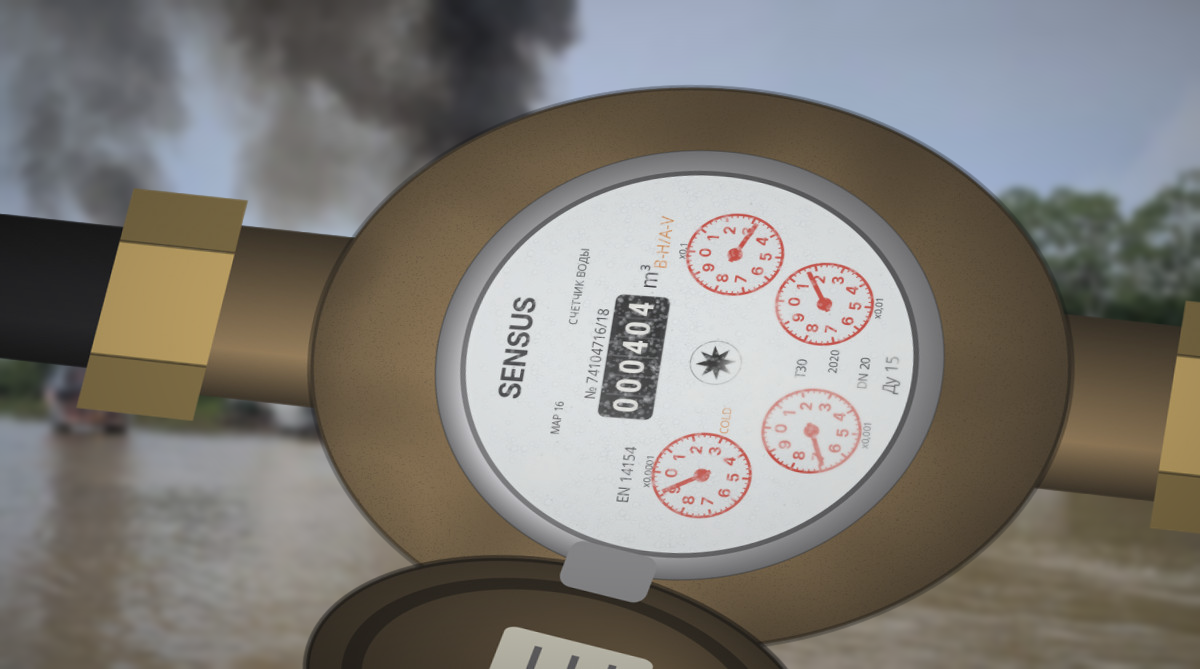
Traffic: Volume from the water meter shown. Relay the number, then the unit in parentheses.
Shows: 404.3169 (m³)
